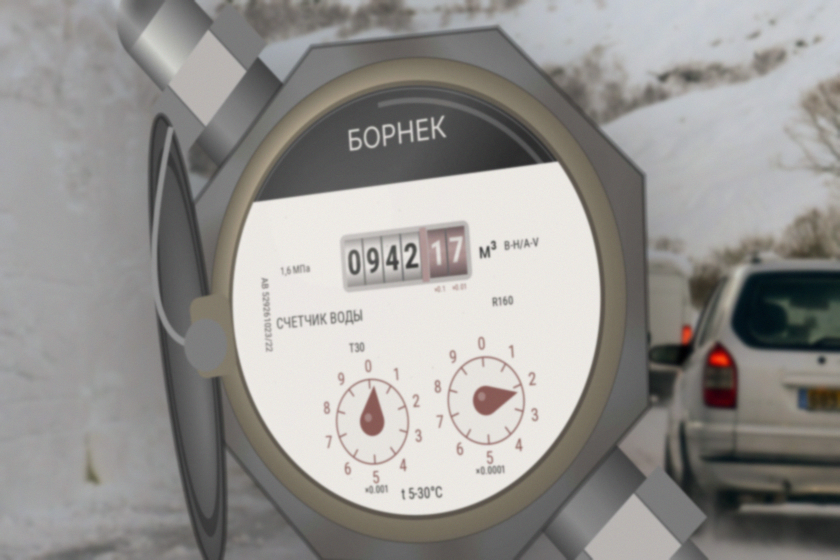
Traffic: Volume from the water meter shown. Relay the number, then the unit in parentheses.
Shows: 942.1702 (m³)
